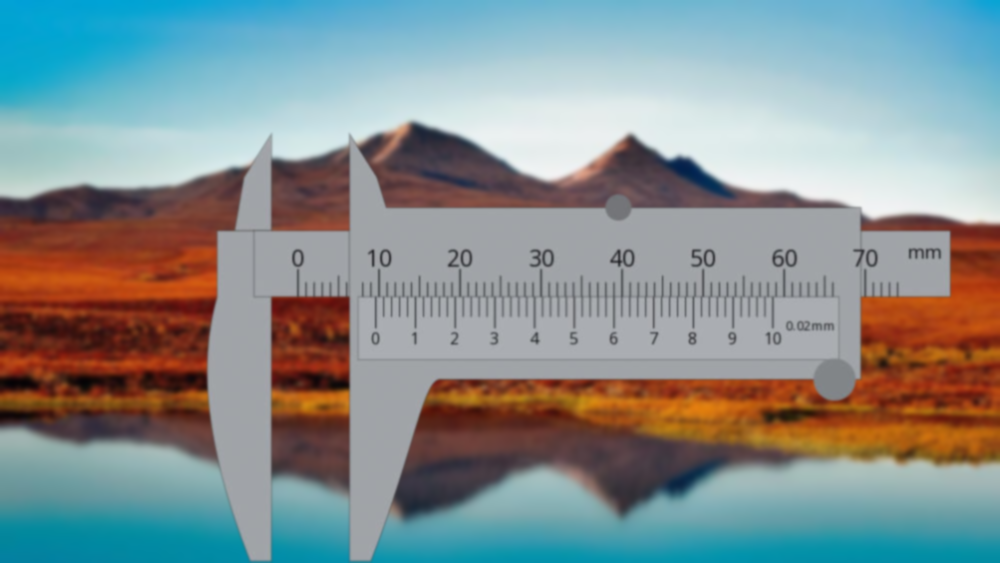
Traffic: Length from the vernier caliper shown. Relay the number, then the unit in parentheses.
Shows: 9.6 (mm)
